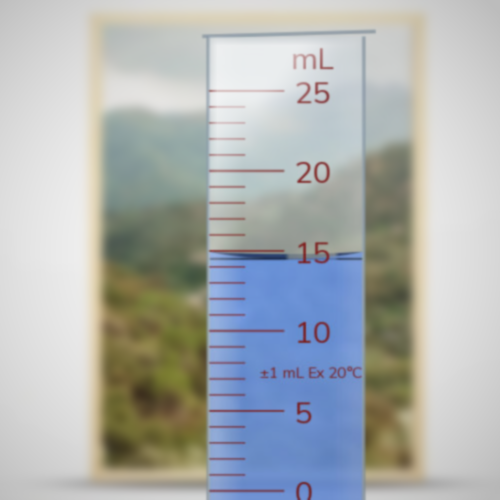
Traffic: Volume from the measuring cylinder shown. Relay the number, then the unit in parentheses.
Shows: 14.5 (mL)
